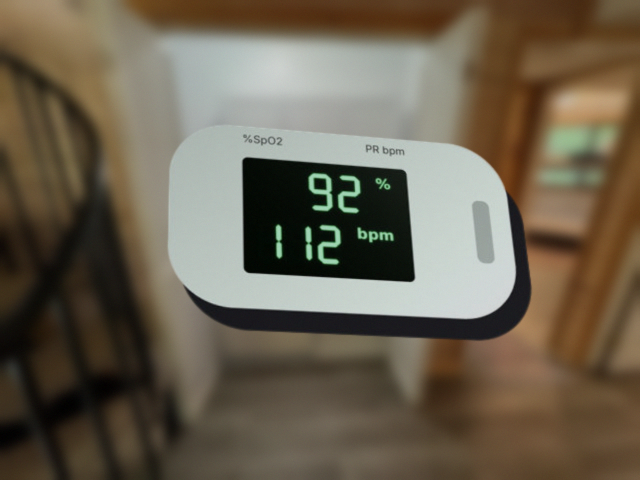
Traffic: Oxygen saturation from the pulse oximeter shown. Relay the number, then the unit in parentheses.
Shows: 92 (%)
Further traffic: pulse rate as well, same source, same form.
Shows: 112 (bpm)
